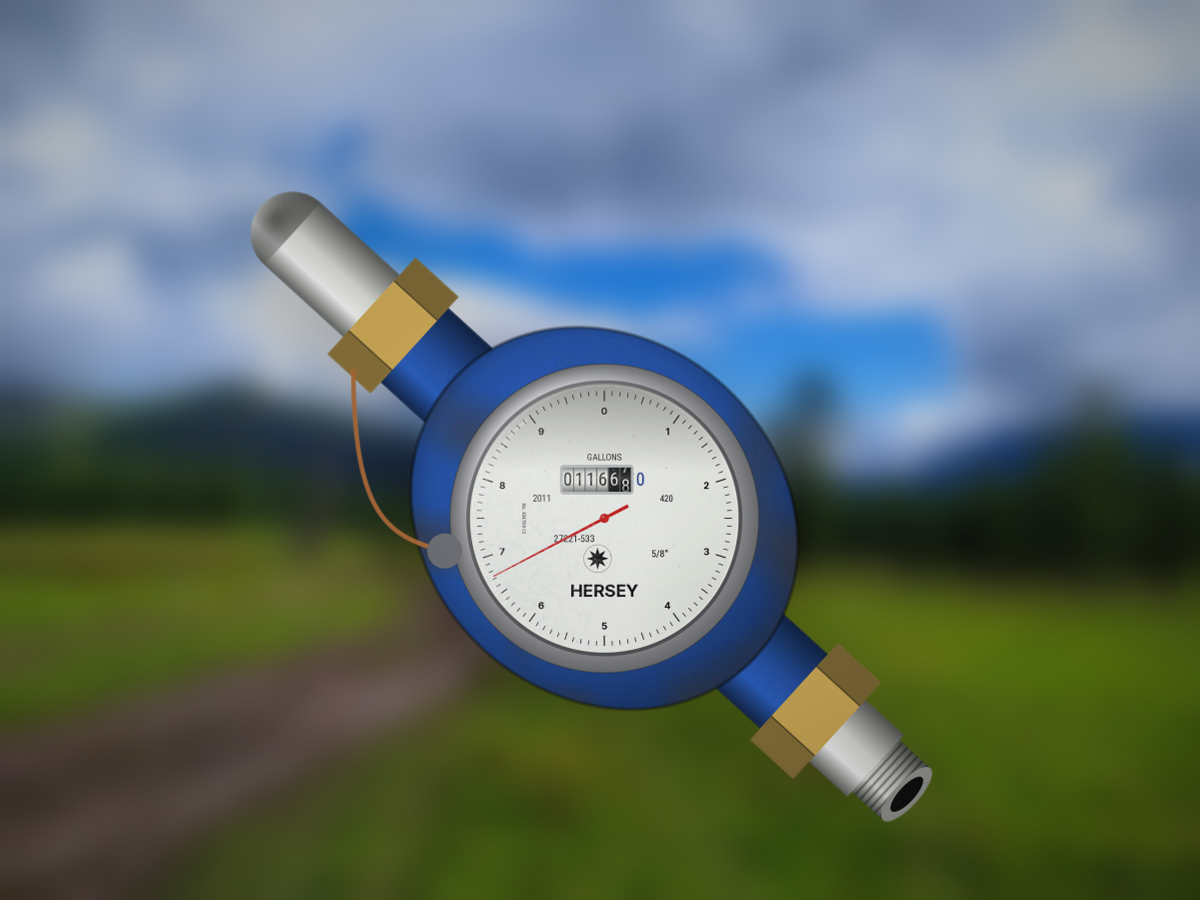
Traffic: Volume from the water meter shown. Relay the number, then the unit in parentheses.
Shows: 116676.7 (gal)
